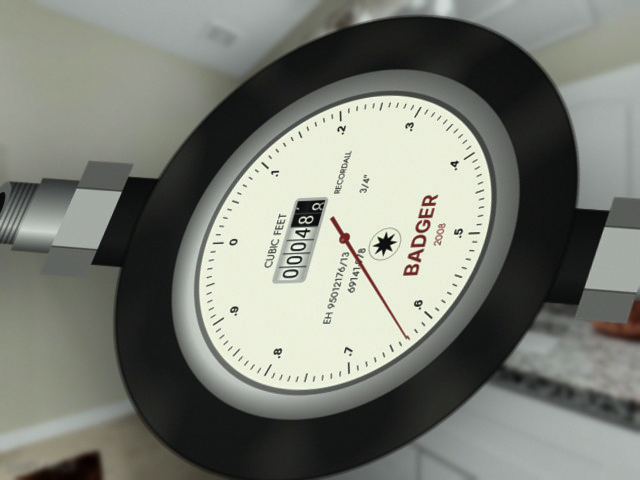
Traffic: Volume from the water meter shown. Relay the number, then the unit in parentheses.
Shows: 487.63 (ft³)
